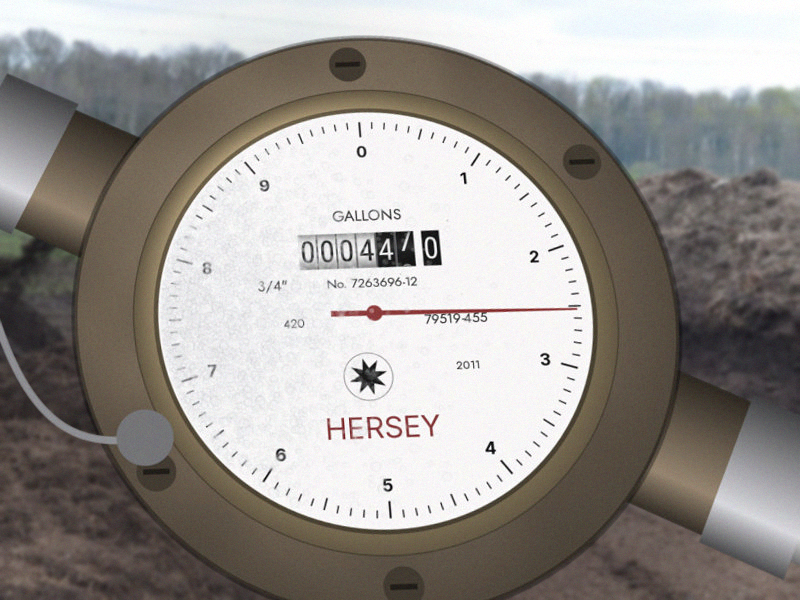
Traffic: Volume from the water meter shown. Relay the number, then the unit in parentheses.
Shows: 4472.5 (gal)
